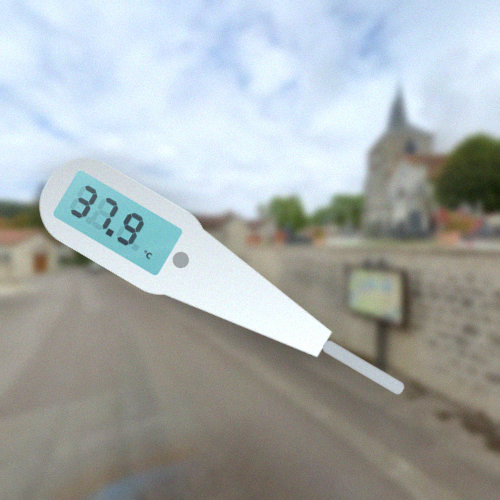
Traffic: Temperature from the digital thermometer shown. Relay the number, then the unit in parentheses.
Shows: 37.9 (°C)
